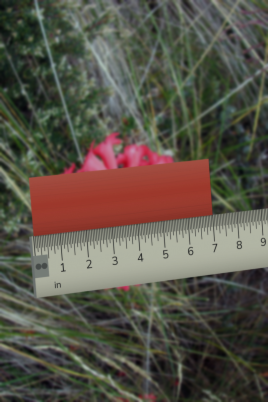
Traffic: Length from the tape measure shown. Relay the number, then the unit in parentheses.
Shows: 7 (in)
